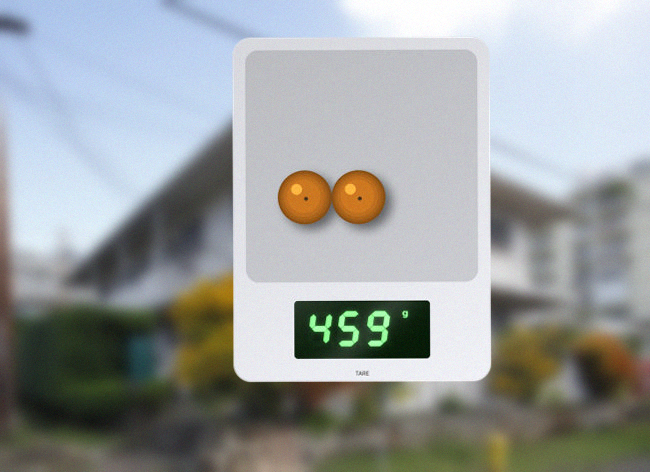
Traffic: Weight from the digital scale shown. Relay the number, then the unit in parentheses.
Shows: 459 (g)
